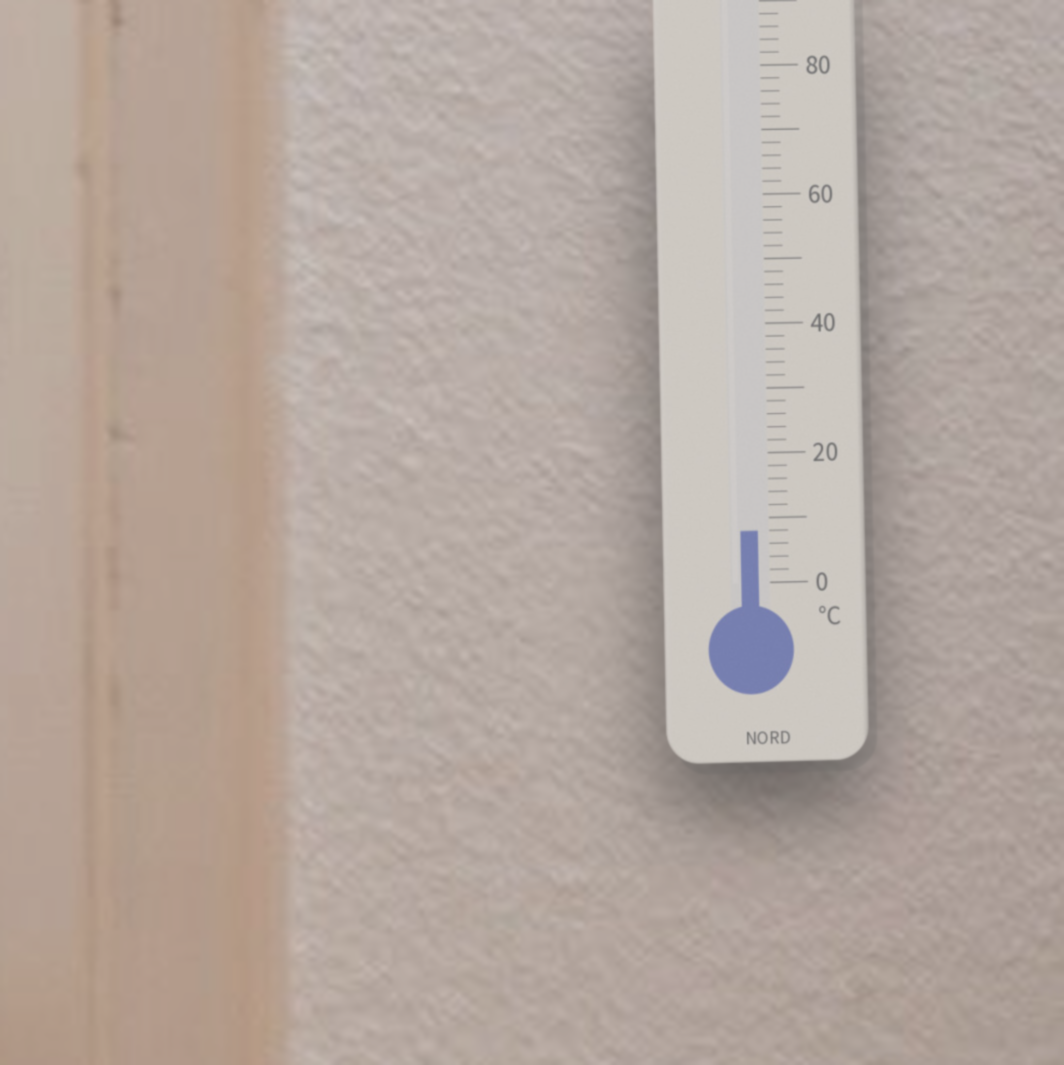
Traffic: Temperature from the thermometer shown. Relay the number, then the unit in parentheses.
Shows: 8 (°C)
